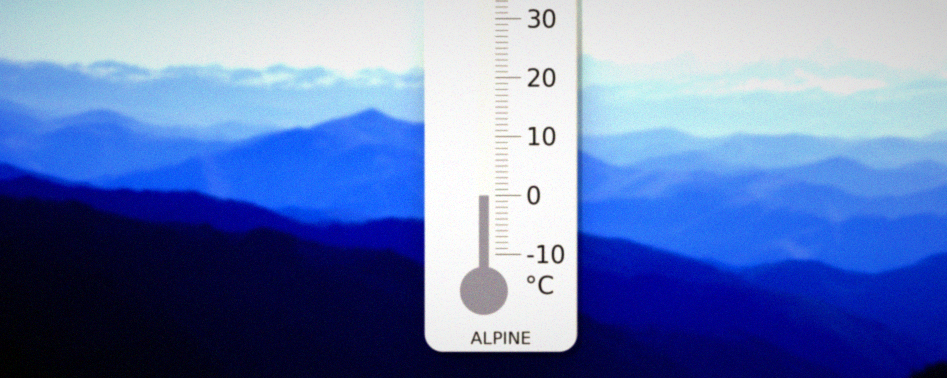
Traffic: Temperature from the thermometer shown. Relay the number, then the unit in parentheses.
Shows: 0 (°C)
